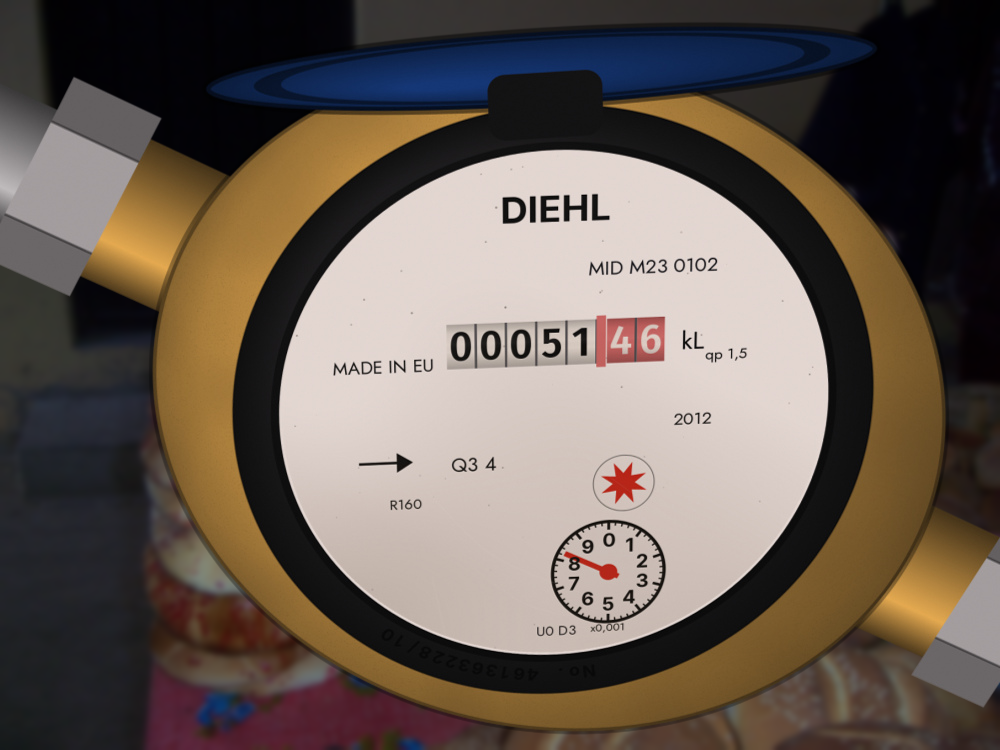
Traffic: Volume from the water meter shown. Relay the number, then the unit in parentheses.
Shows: 51.468 (kL)
